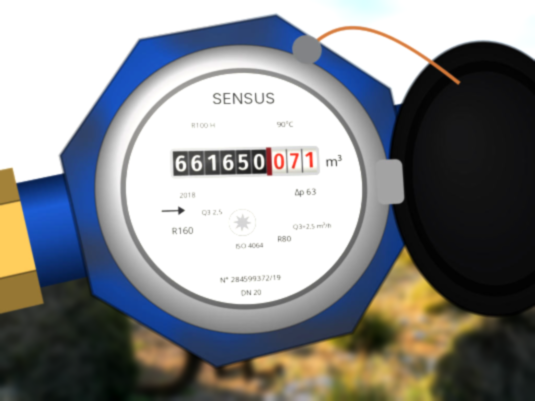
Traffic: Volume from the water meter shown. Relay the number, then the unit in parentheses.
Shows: 661650.071 (m³)
